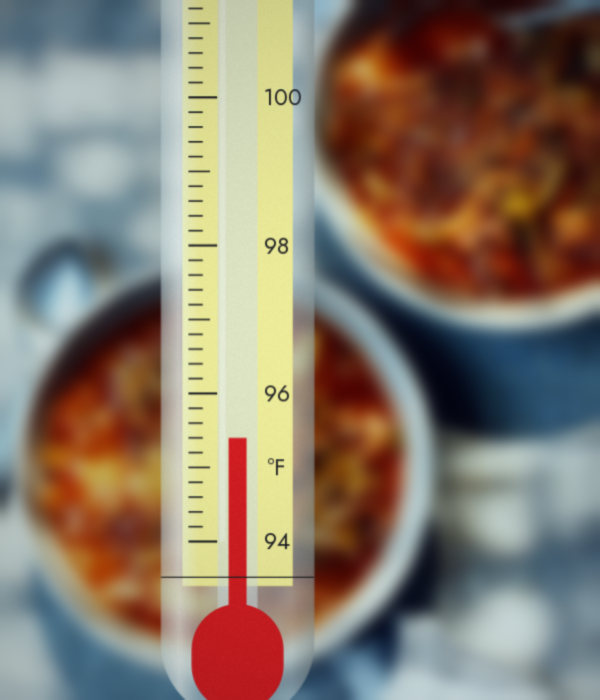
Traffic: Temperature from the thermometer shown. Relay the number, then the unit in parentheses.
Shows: 95.4 (°F)
